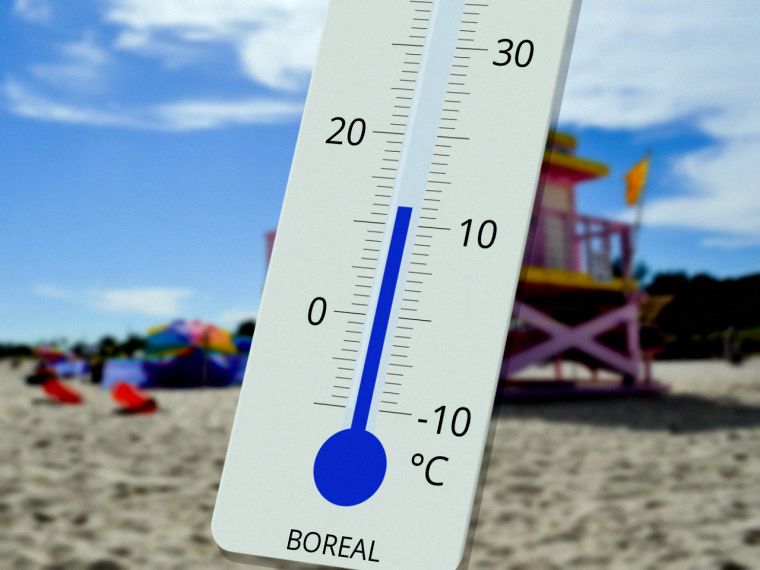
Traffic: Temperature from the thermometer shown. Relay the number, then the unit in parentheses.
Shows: 12 (°C)
